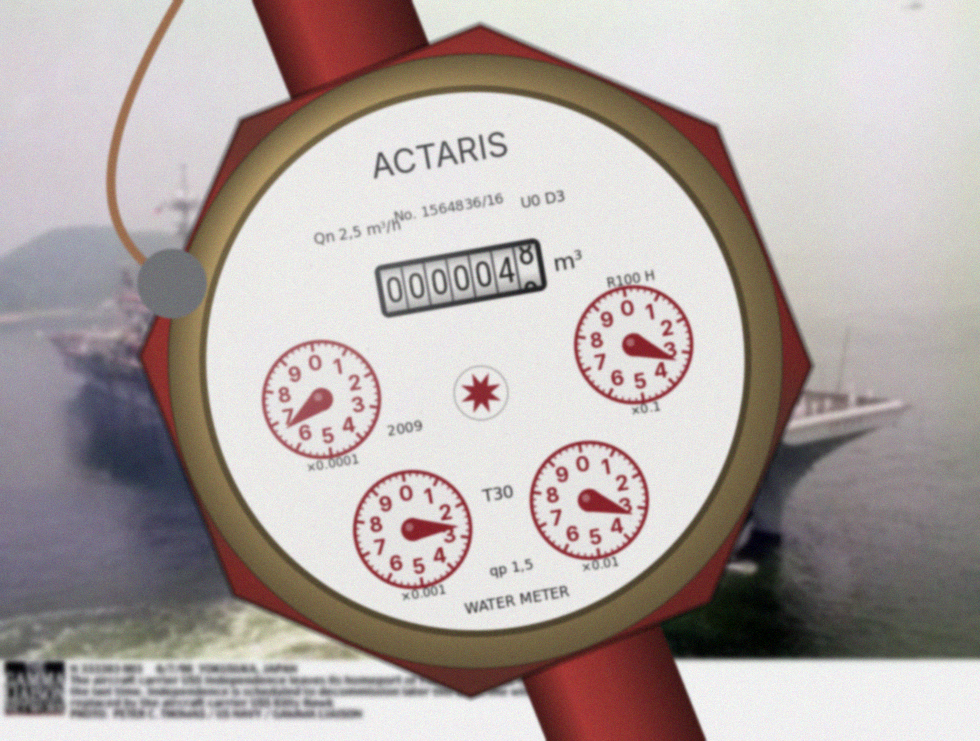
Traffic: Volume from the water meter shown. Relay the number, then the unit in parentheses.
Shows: 48.3326 (m³)
